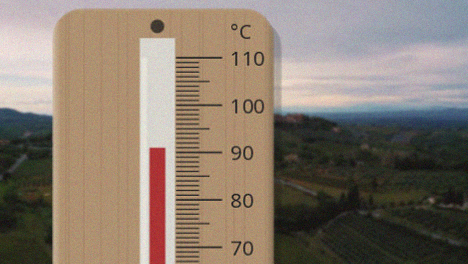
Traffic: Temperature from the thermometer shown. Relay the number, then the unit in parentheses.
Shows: 91 (°C)
